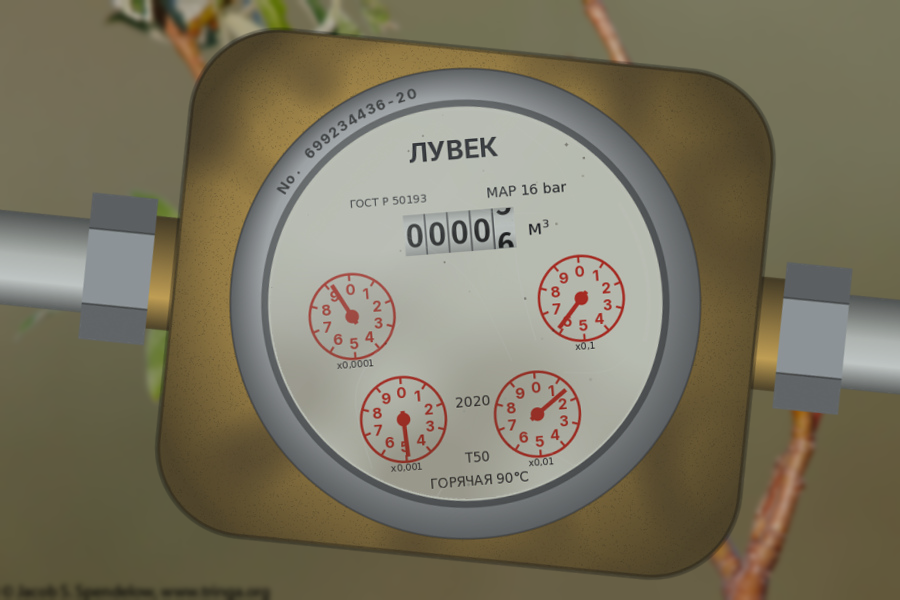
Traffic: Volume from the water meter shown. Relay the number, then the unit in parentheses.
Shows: 5.6149 (m³)
